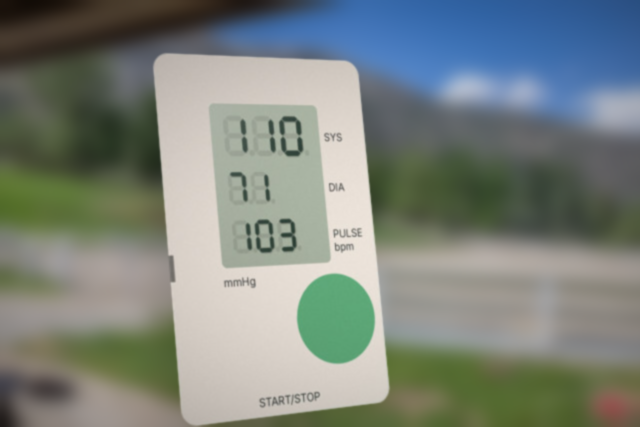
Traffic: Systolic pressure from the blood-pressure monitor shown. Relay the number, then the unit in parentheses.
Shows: 110 (mmHg)
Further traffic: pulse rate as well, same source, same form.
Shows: 103 (bpm)
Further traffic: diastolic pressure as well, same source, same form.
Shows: 71 (mmHg)
